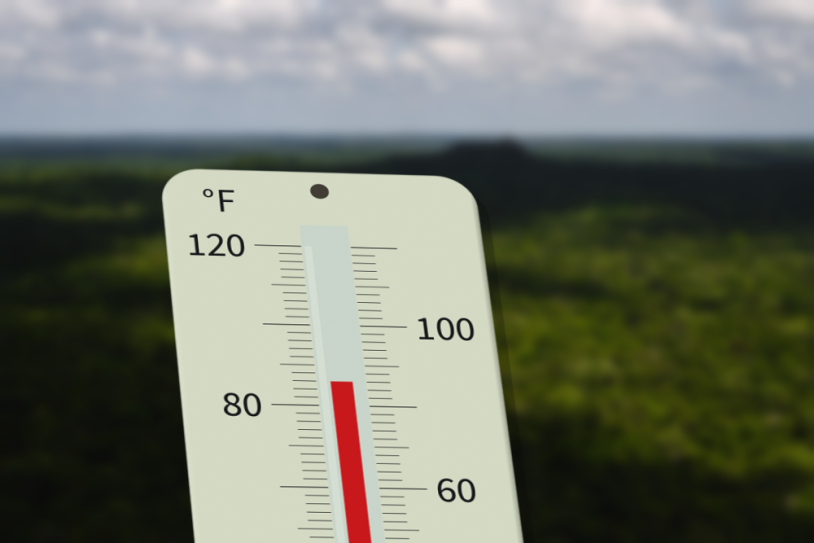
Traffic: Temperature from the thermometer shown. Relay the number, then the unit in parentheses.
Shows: 86 (°F)
